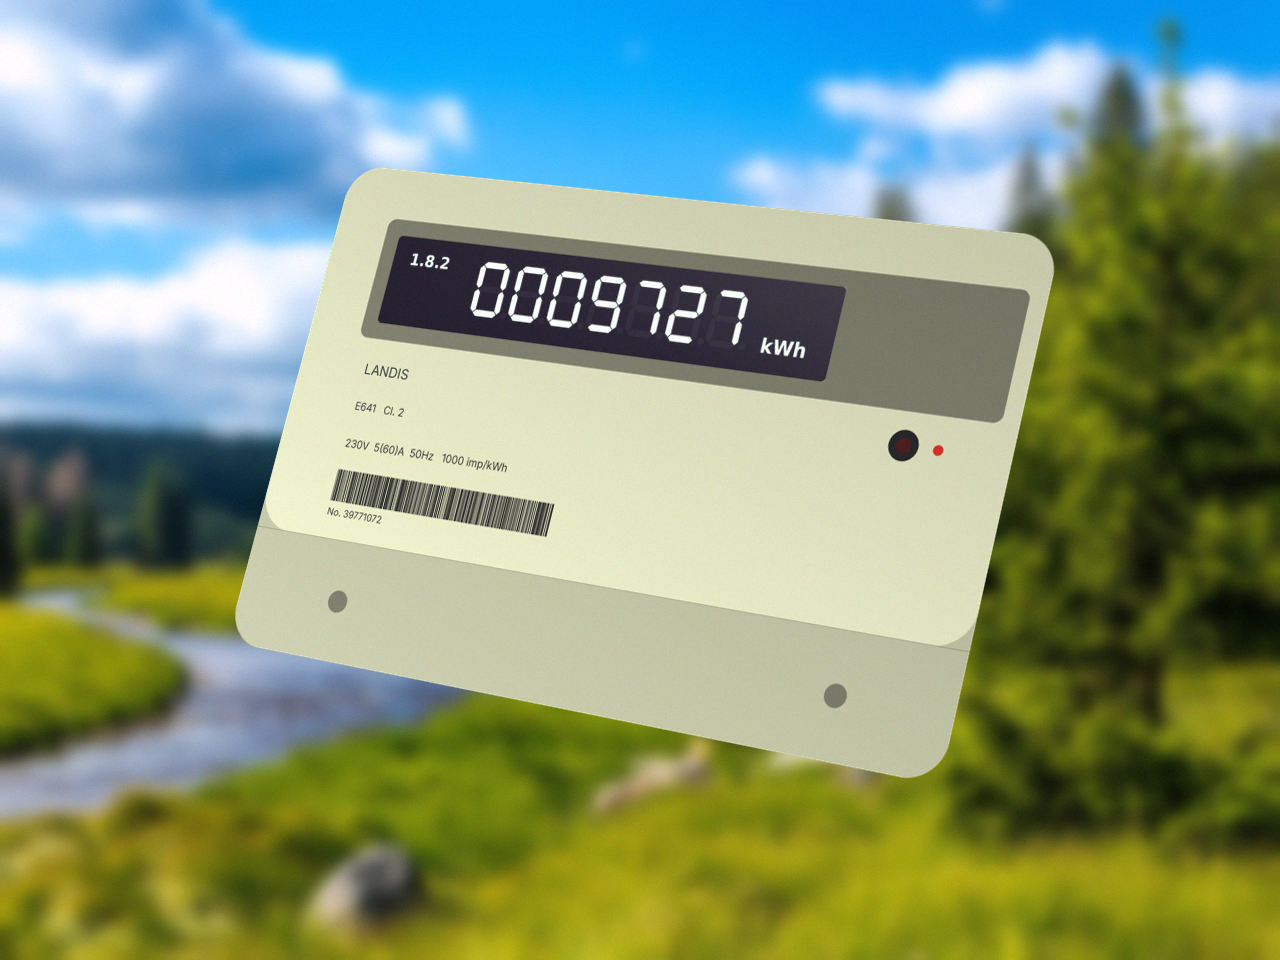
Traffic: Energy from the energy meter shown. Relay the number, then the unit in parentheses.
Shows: 9727 (kWh)
